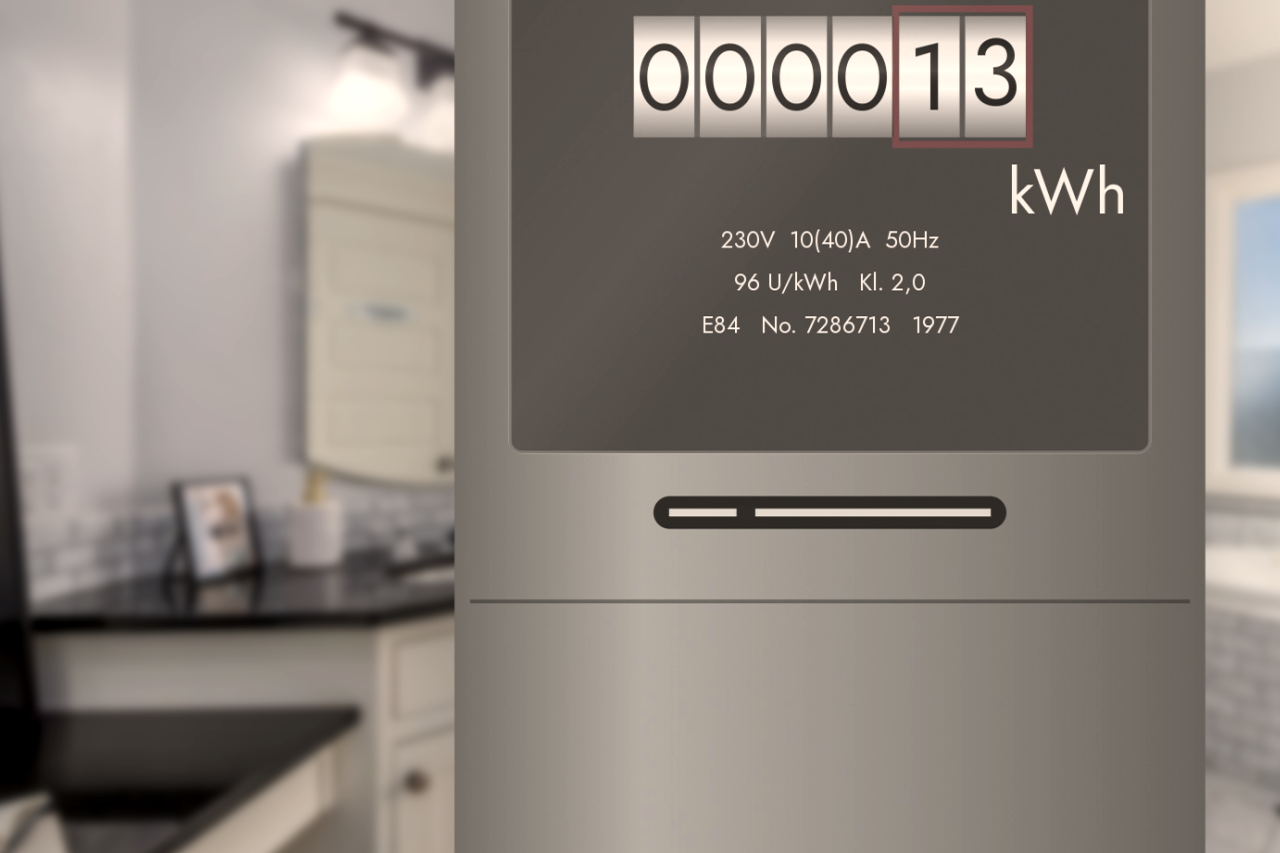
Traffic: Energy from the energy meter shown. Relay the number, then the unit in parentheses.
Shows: 0.13 (kWh)
